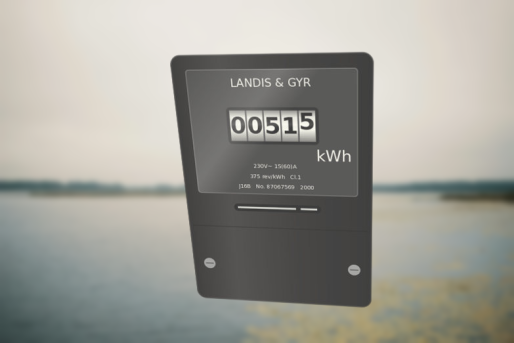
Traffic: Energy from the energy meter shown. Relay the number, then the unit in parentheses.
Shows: 515 (kWh)
